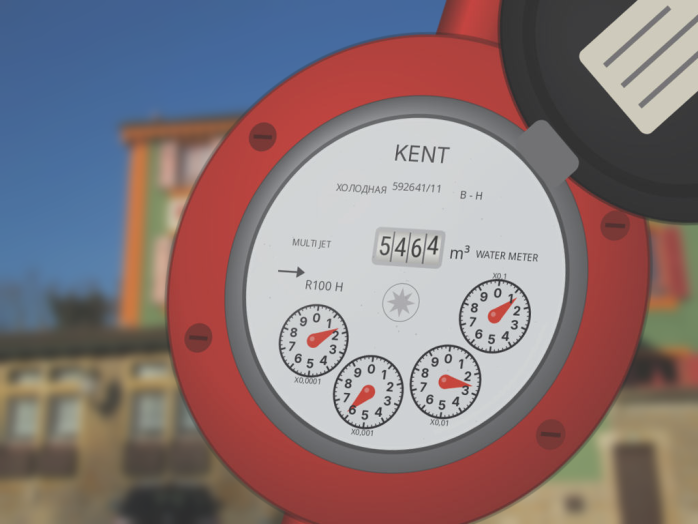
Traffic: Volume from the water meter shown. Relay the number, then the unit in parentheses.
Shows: 5464.1261 (m³)
